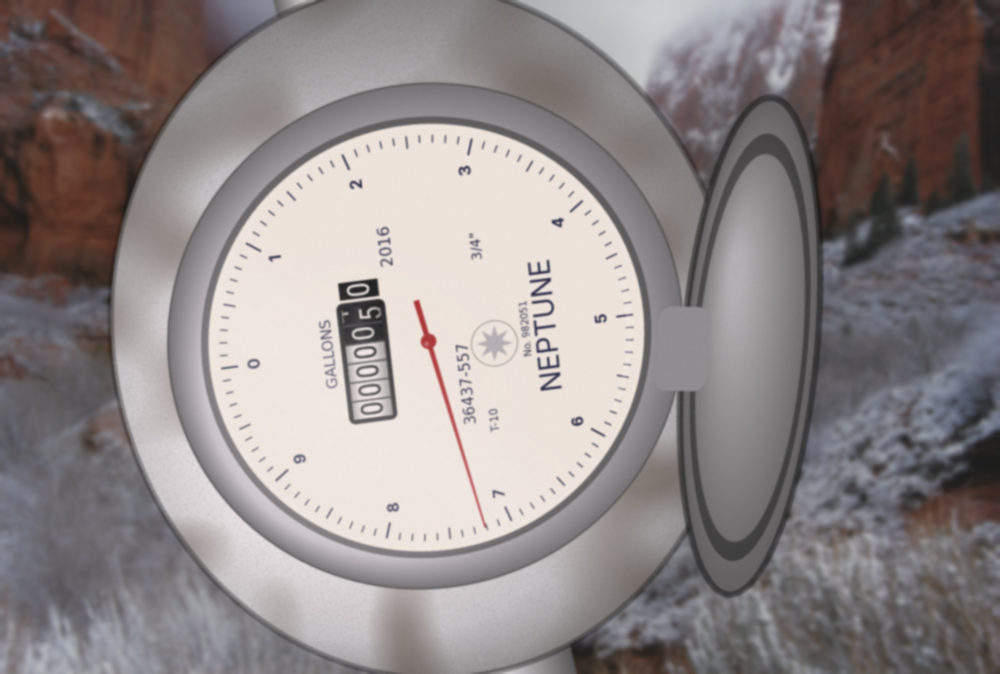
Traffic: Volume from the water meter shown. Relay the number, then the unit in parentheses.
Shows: 47.2 (gal)
